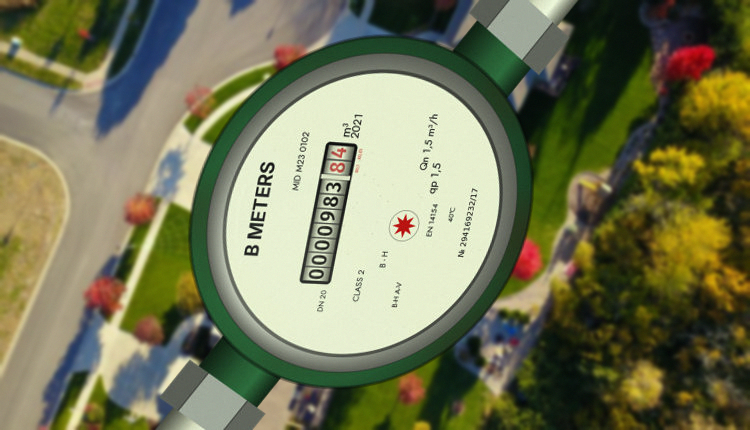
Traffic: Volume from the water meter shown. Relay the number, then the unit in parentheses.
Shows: 983.84 (m³)
